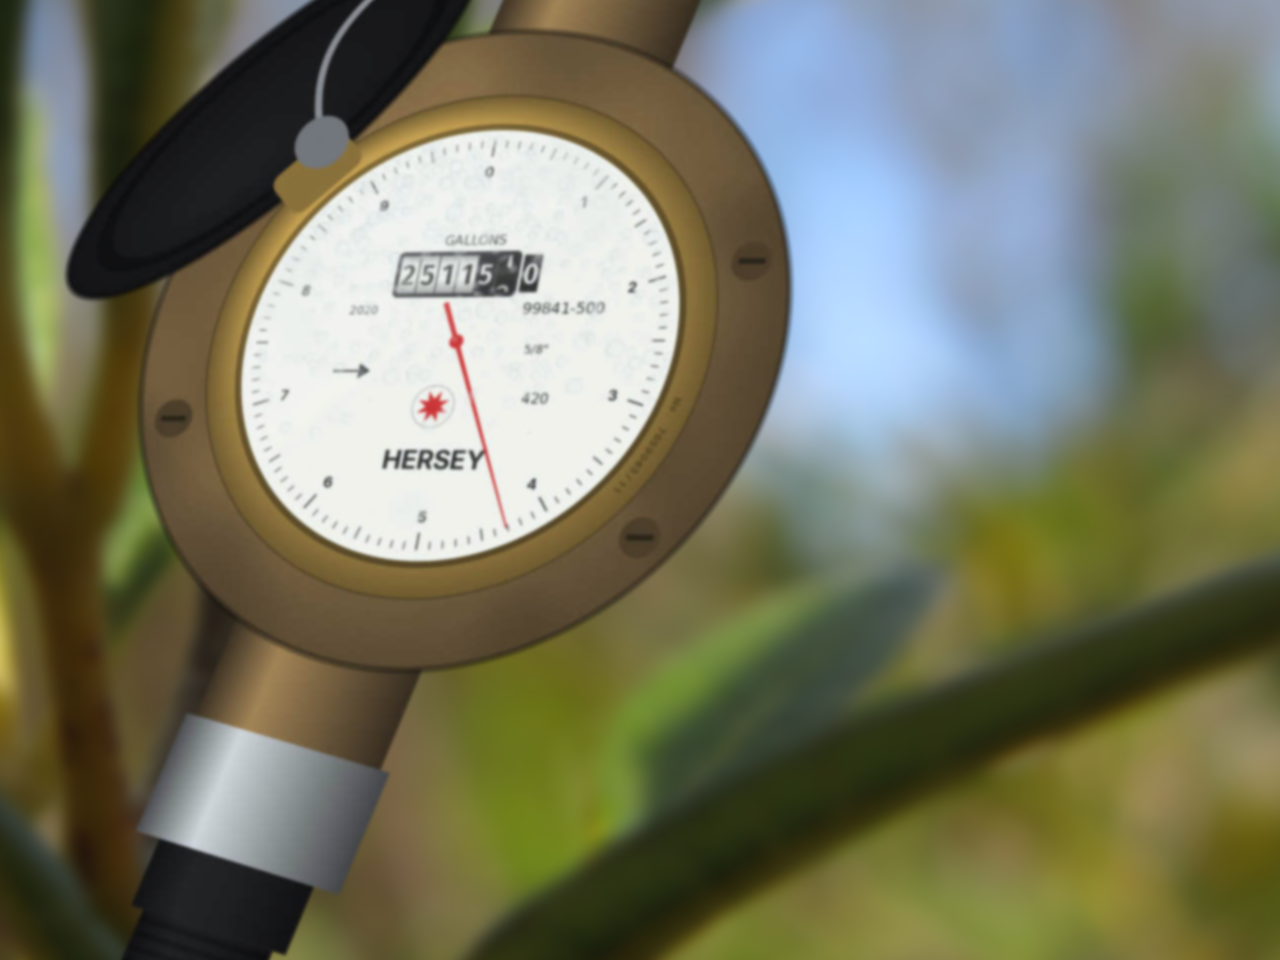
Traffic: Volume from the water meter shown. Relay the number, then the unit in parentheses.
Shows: 2511514.3 (gal)
